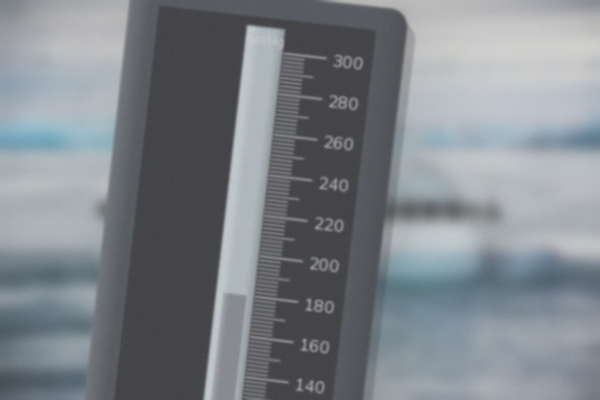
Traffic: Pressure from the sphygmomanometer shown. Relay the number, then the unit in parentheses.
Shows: 180 (mmHg)
